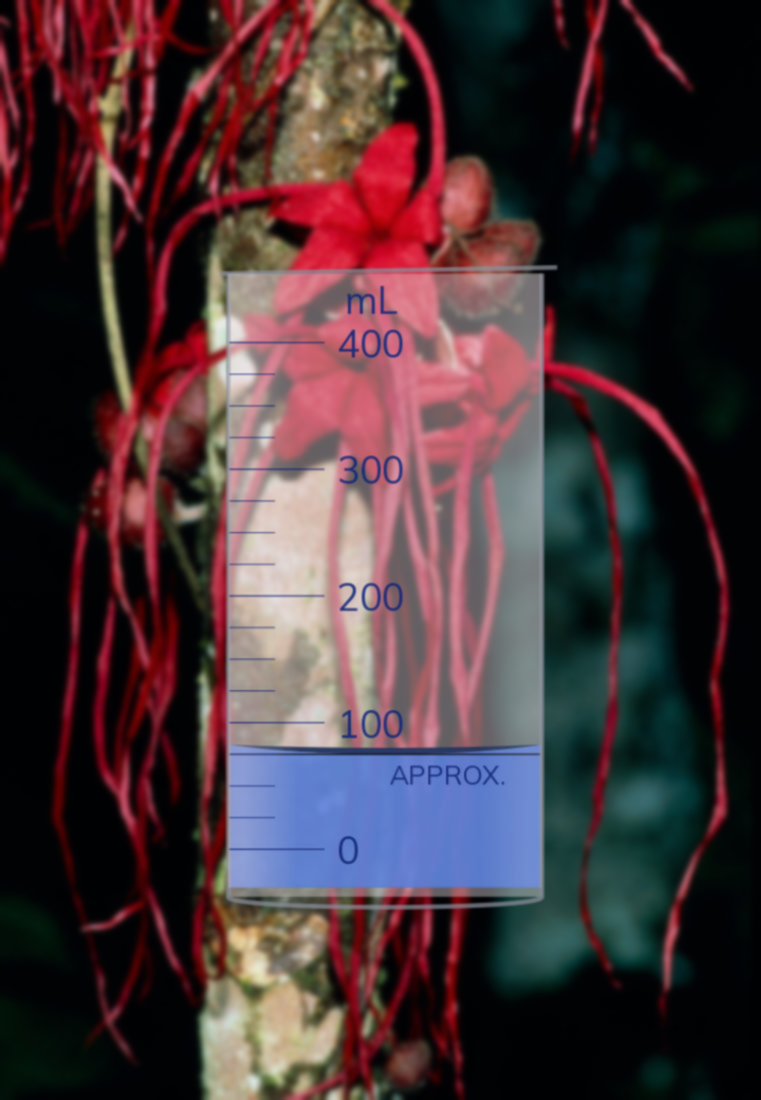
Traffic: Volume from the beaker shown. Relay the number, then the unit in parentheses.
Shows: 75 (mL)
